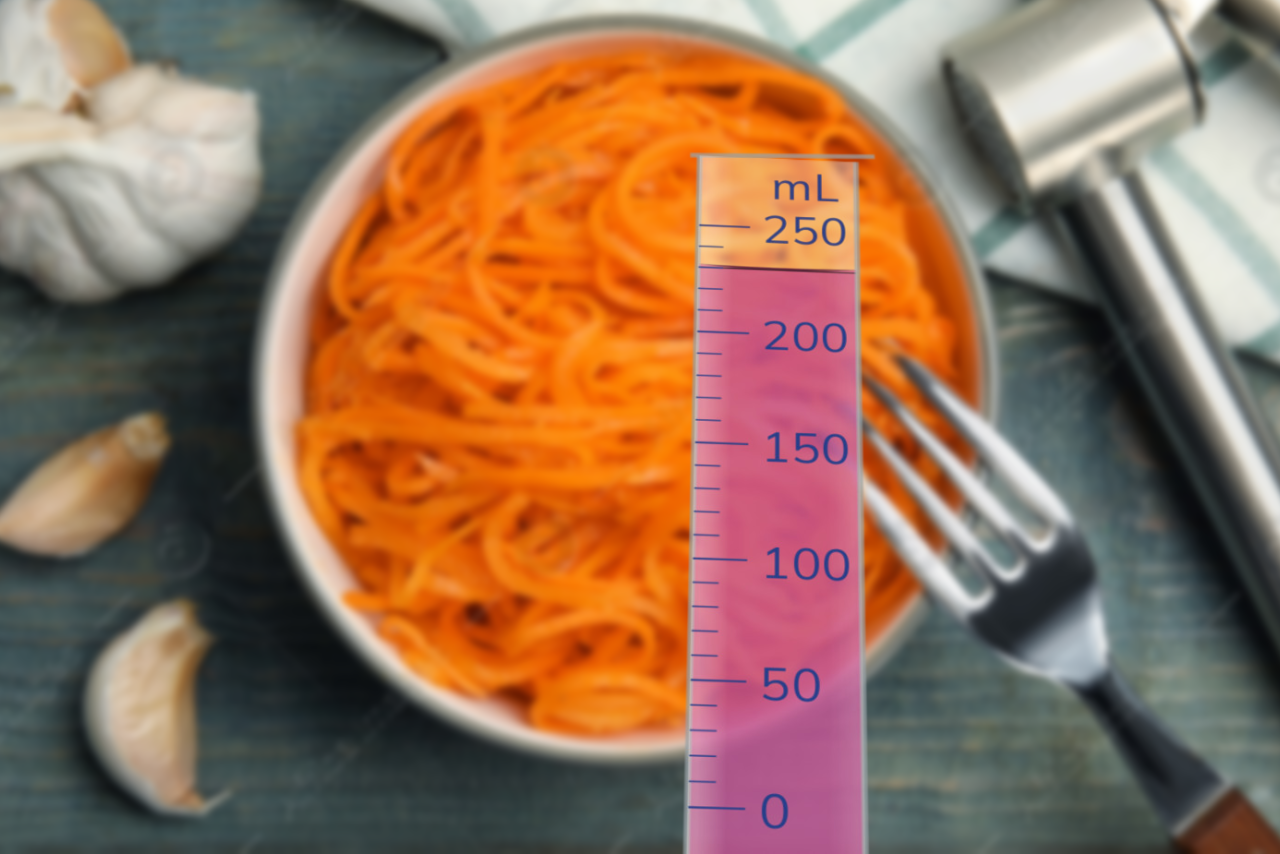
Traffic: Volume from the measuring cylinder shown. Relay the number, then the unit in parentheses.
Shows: 230 (mL)
